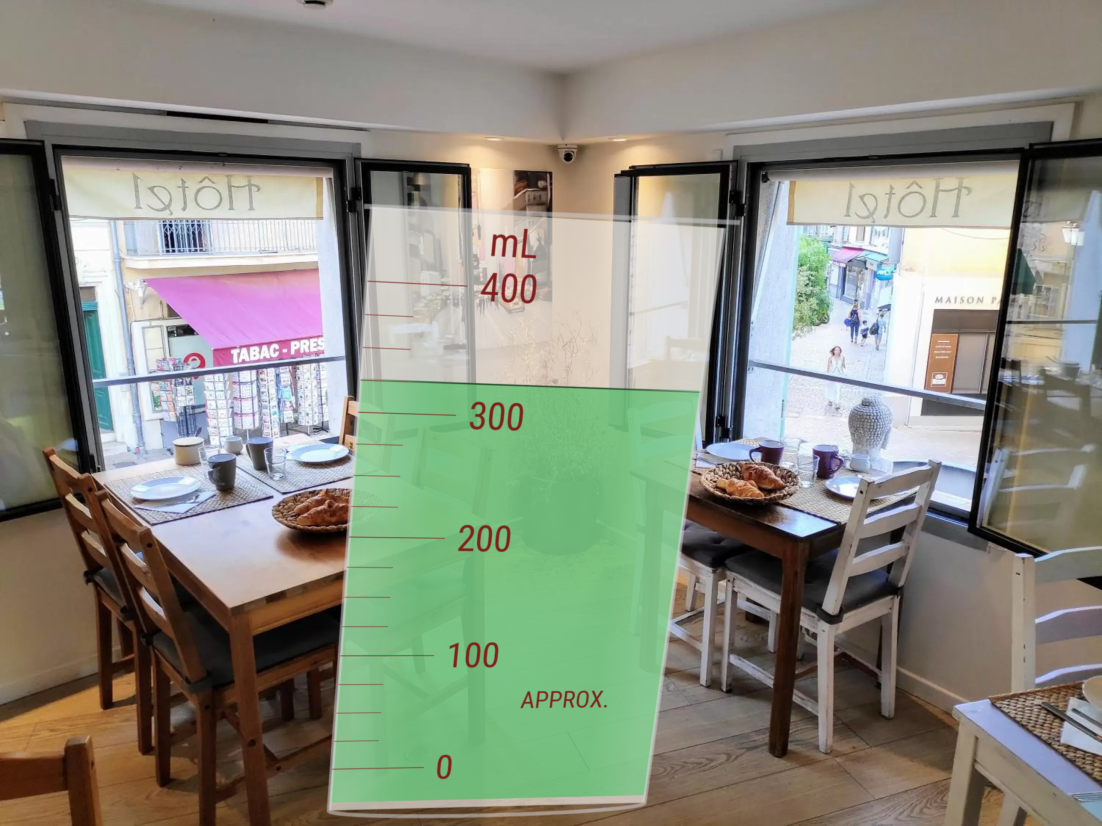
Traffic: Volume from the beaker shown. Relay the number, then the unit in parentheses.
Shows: 325 (mL)
